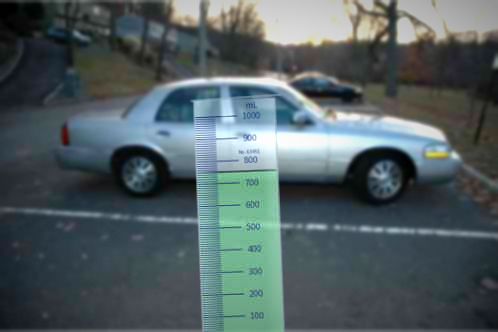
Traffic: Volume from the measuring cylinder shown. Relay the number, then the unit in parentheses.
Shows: 750 (mL)
